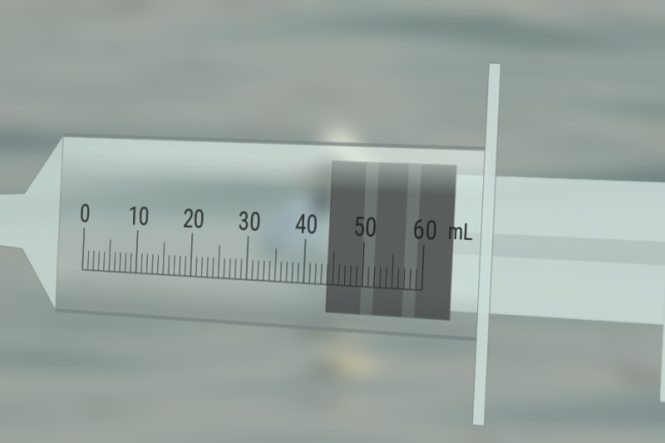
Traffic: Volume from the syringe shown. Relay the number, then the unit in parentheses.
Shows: 44 (mL)
